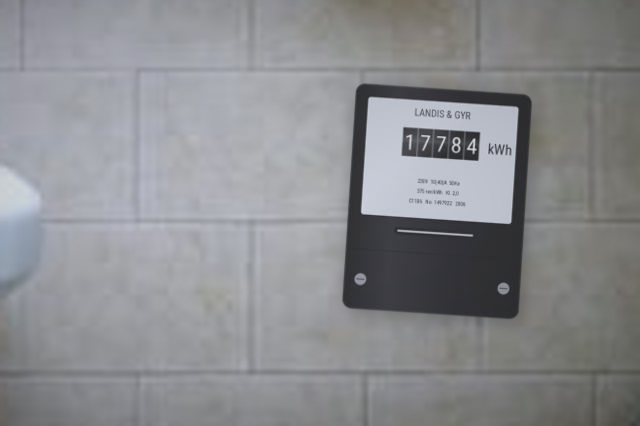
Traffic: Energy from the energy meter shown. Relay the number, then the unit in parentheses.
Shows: 17784 (kWh)
